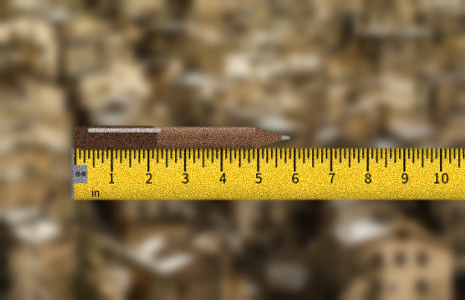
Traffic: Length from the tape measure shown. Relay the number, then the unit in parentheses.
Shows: 5.875 (in)
